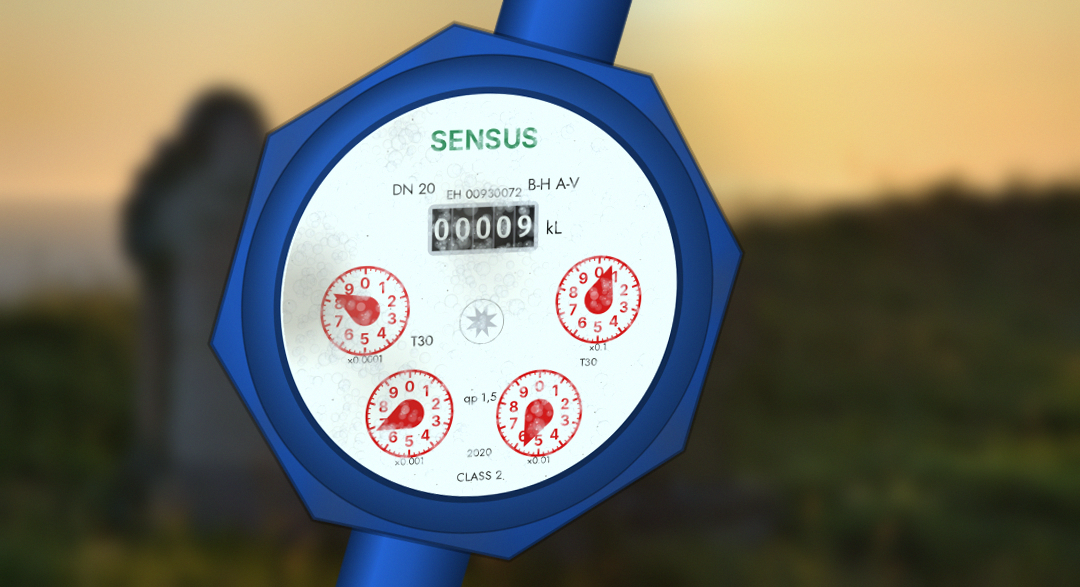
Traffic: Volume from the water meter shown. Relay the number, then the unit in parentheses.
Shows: 9.0568 (kL)
